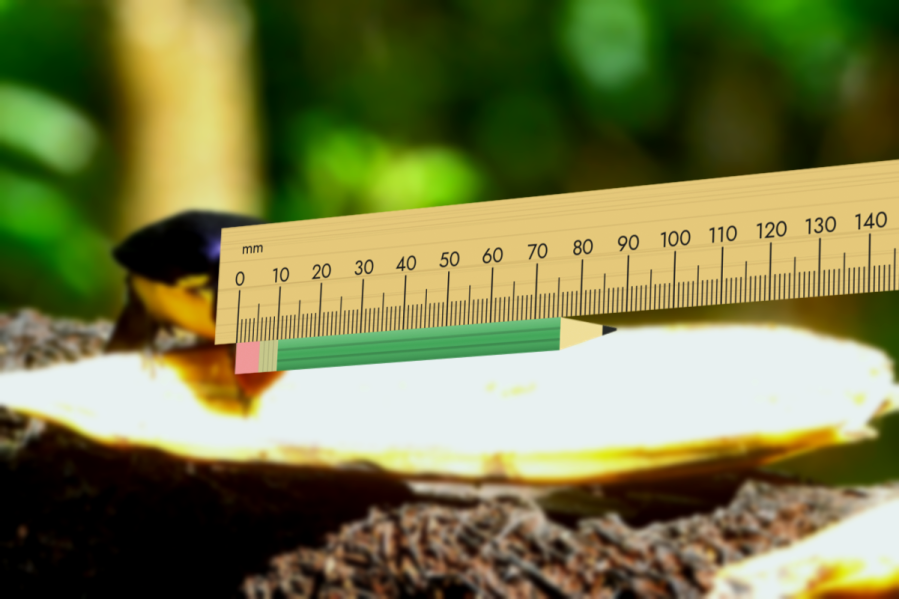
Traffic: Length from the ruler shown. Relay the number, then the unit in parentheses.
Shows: 88 (mm)
